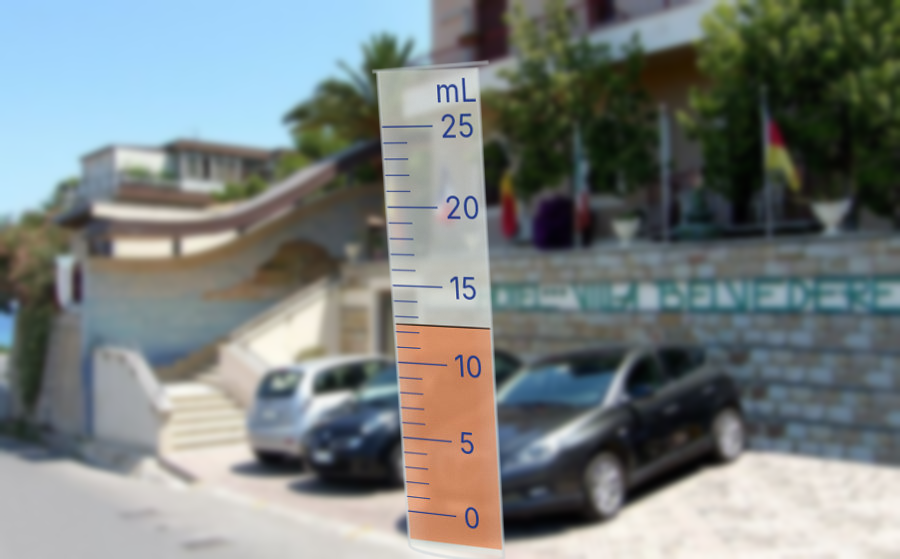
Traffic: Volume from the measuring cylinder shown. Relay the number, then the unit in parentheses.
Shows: 12.5 (mL)
